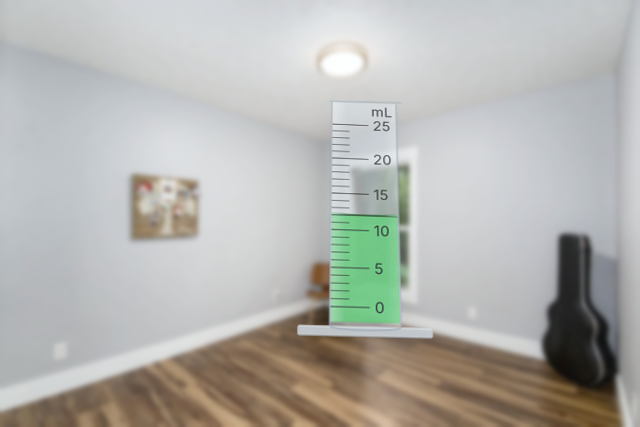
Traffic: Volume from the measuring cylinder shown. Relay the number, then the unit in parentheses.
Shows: 12 (mL)
